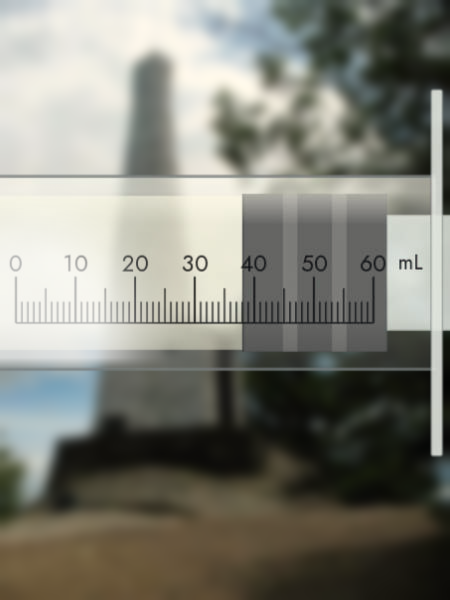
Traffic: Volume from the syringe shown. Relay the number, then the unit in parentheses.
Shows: 38 (mL)
